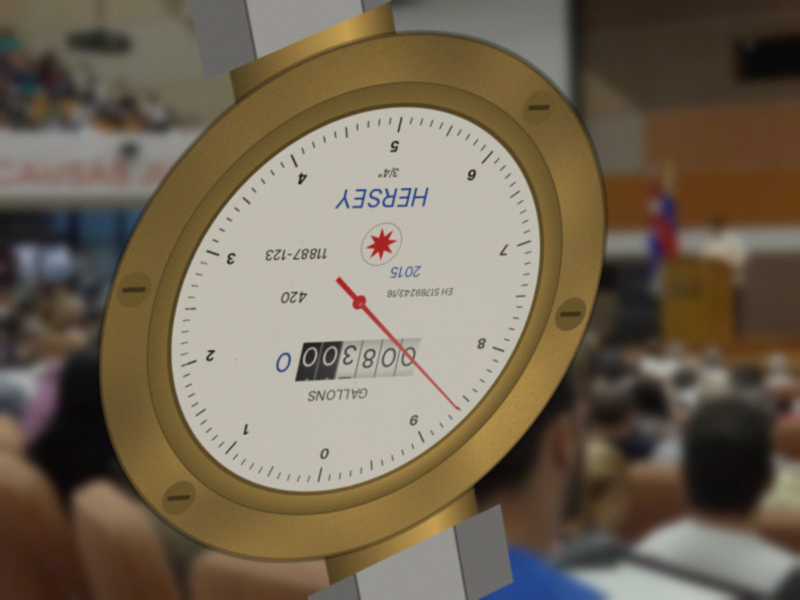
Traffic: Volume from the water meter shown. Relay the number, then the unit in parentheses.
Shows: 82998.6 (gal)
